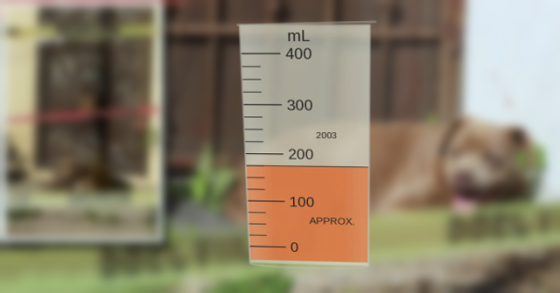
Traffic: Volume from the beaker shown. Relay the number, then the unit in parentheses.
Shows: 175 (mL)
